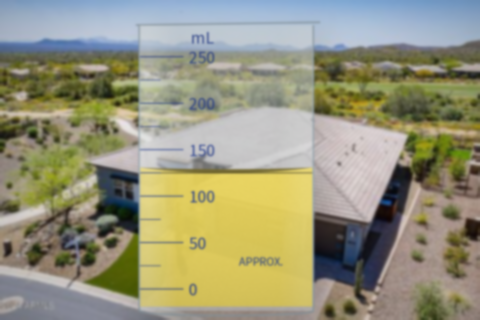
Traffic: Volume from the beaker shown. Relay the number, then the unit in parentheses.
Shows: 125 (mL)
